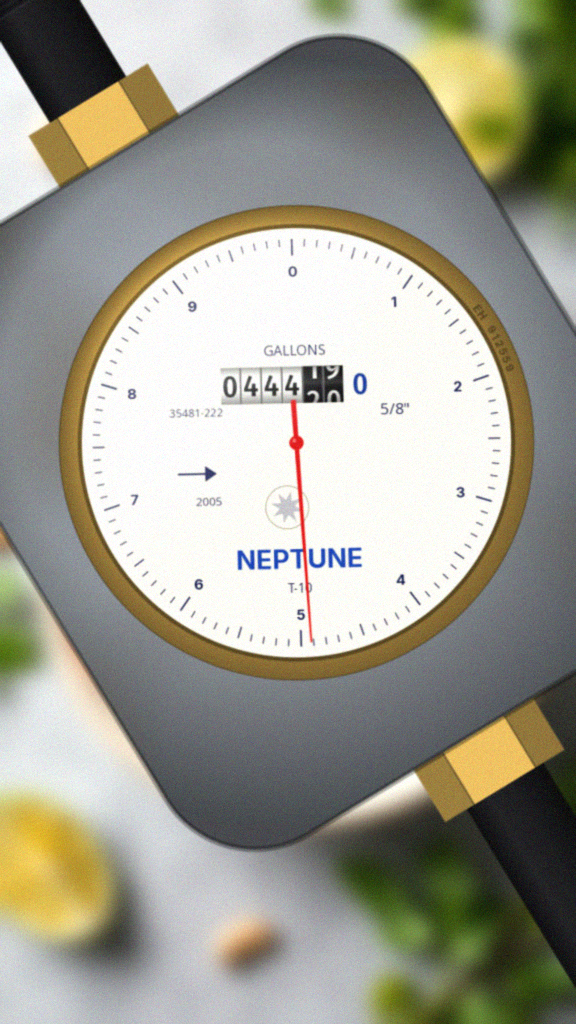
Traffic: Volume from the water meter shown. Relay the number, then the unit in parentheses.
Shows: 444194.9 (gal)
